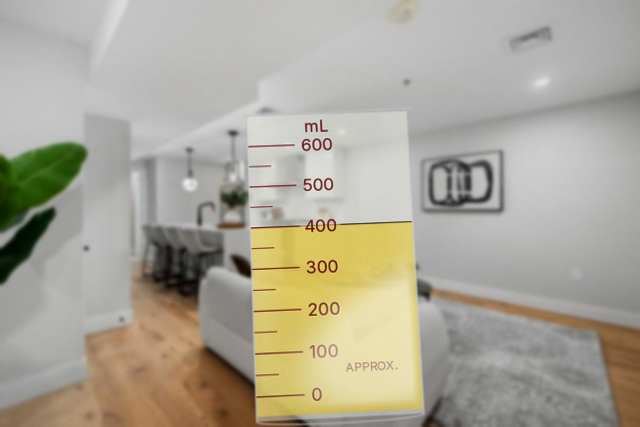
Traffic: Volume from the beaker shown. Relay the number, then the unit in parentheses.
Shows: 400 (mL)
